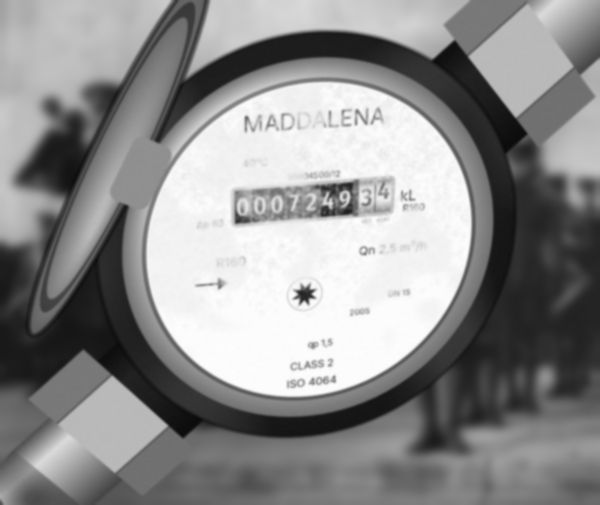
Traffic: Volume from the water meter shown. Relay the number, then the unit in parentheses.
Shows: 7249.34 (kL)
